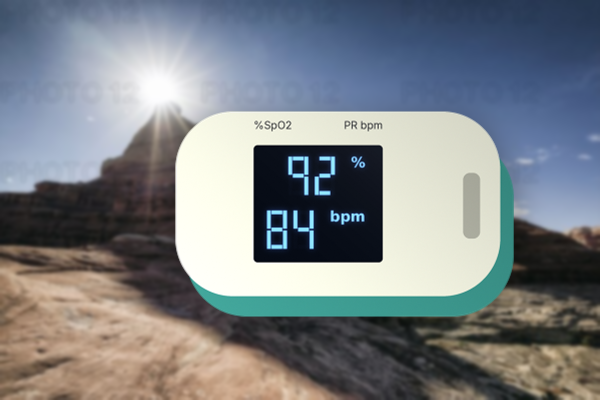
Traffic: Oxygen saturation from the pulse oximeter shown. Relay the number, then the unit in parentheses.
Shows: 92 (%)
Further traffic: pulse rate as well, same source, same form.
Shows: 84 (bpm)
